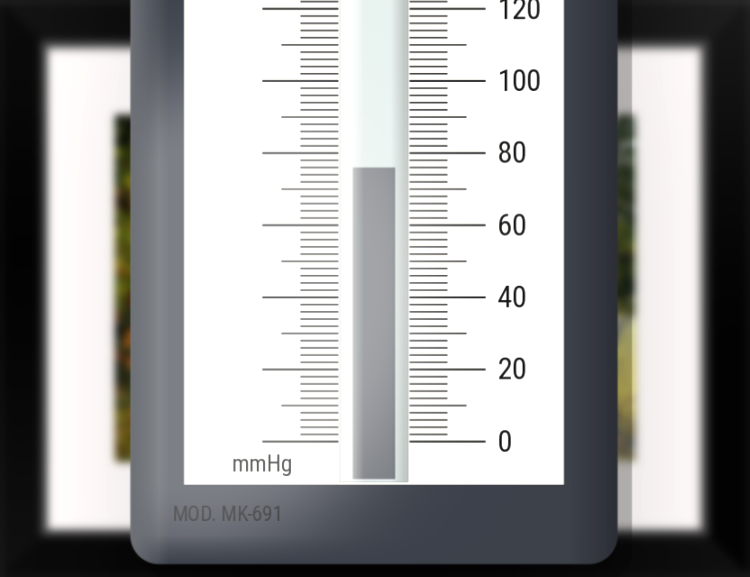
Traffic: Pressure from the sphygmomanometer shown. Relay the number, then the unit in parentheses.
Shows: 76 (mmHg)
